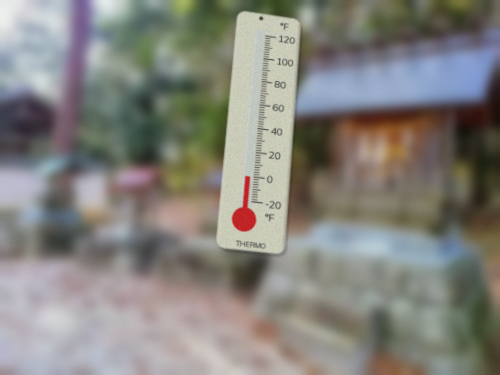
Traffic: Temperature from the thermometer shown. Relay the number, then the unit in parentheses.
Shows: 0 (°F)
